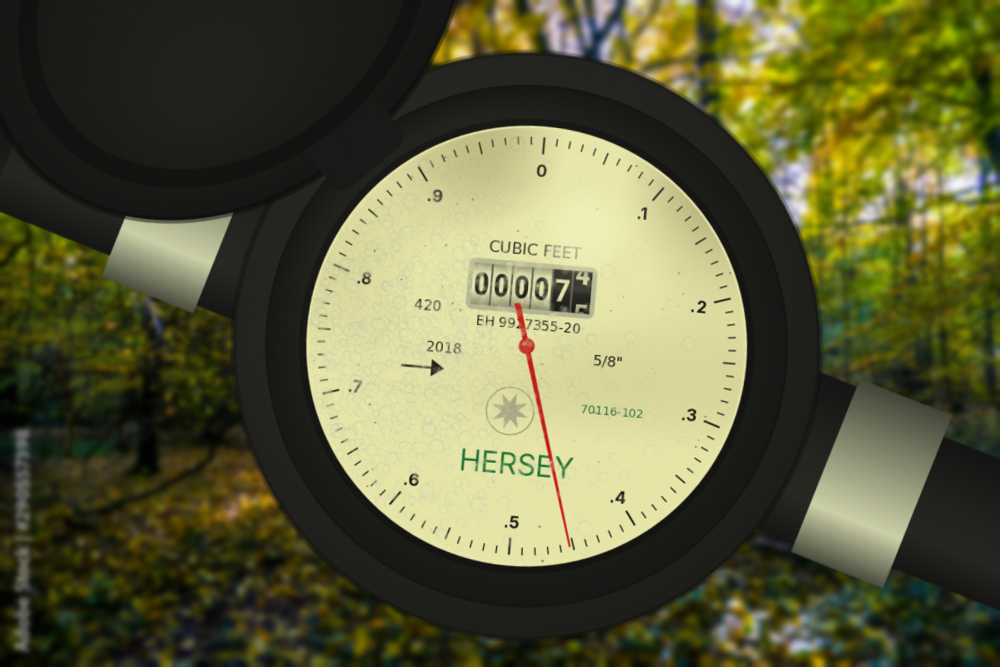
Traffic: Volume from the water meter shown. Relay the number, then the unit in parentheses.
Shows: 74.45 (ft³)
